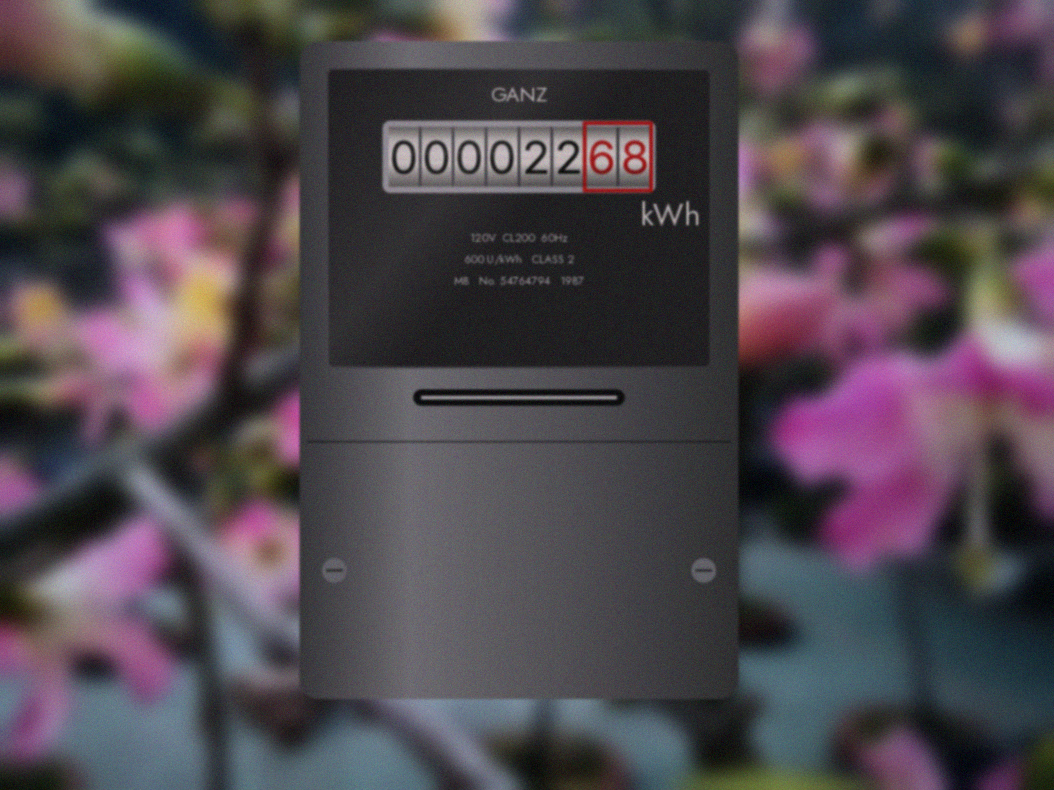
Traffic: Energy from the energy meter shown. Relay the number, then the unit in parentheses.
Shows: 22.68 (kWh)
